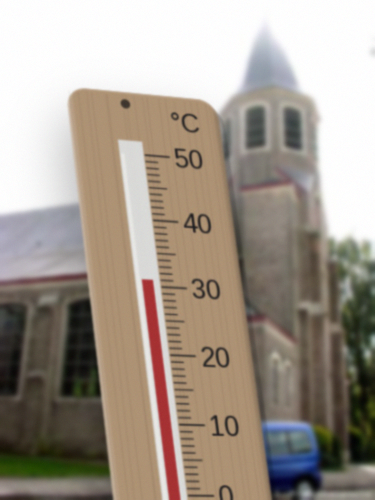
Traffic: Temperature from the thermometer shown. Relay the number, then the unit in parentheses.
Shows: 31 (°C)
